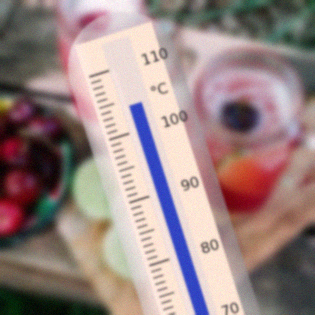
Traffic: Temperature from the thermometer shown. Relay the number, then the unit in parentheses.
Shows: 104 (°C)
